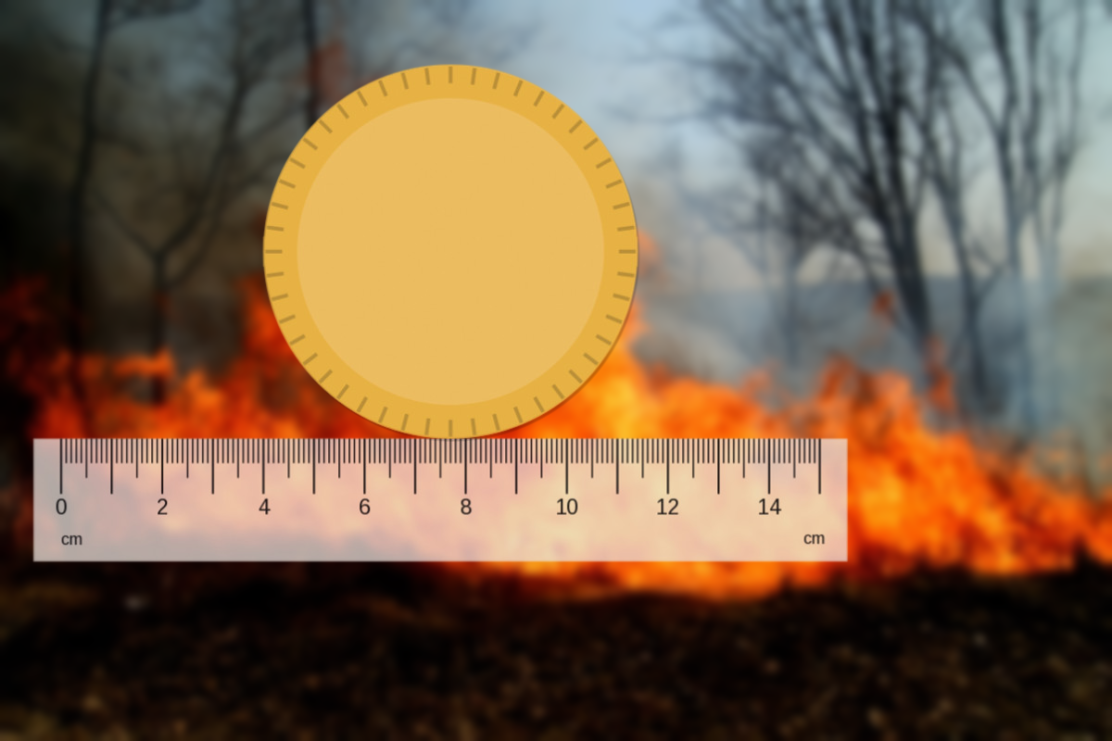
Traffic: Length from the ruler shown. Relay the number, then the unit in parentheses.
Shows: 7.4 (cm)
